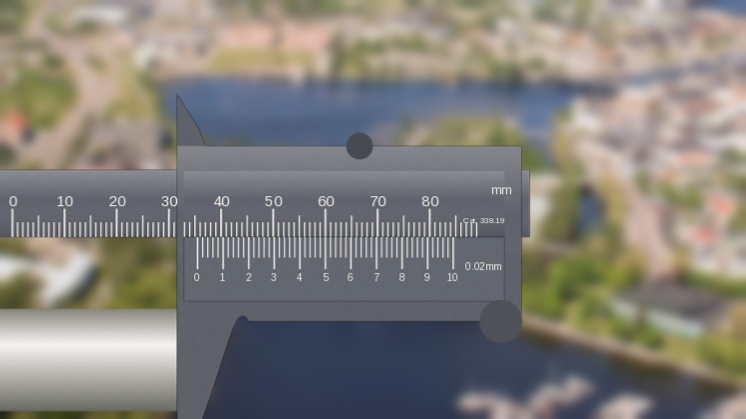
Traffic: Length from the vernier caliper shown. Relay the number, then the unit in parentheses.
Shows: 35.5 (mm)
